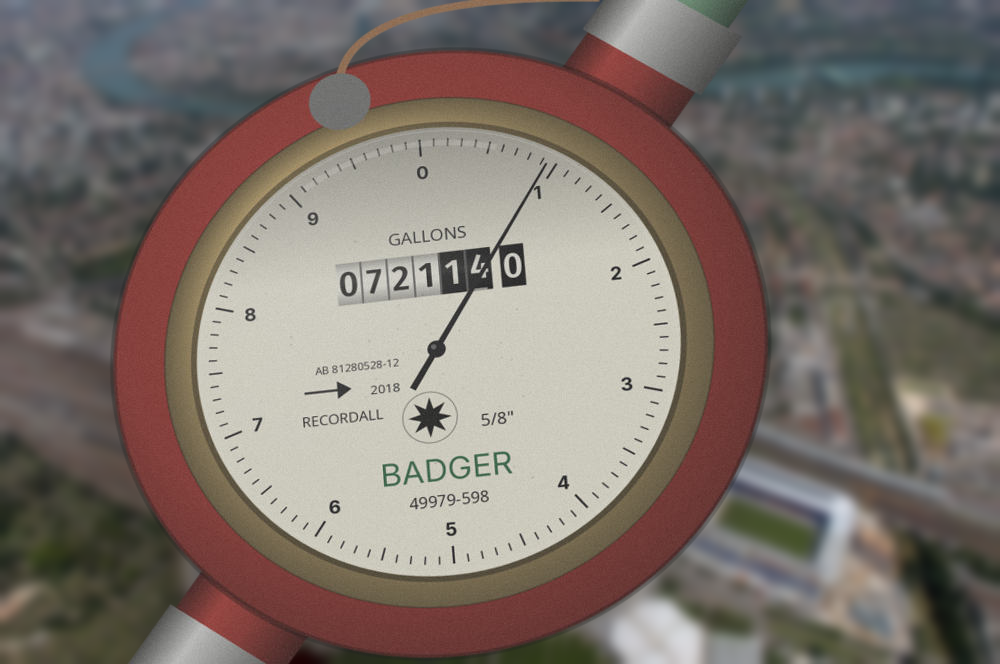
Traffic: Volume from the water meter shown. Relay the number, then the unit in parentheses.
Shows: 721140.9 (gal)
